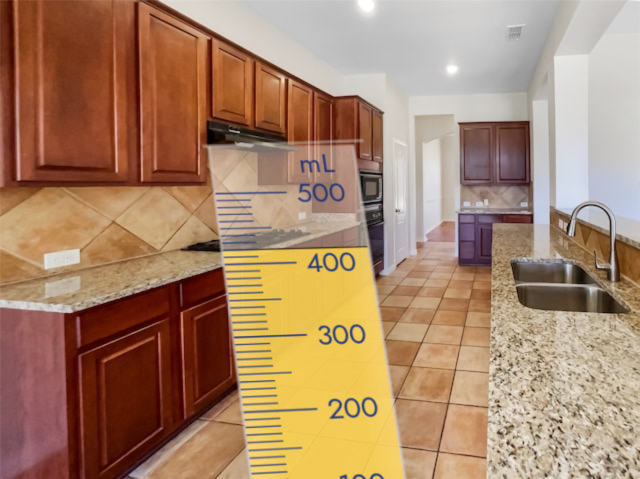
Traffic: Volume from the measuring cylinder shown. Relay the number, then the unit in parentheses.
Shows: 420 (mL)
